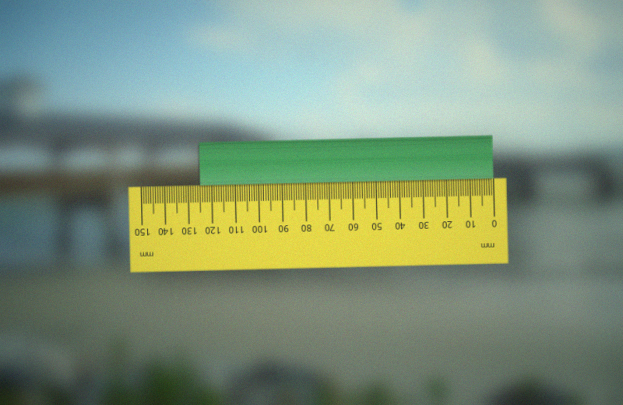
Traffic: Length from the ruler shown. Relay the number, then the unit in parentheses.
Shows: 125 (mm)
